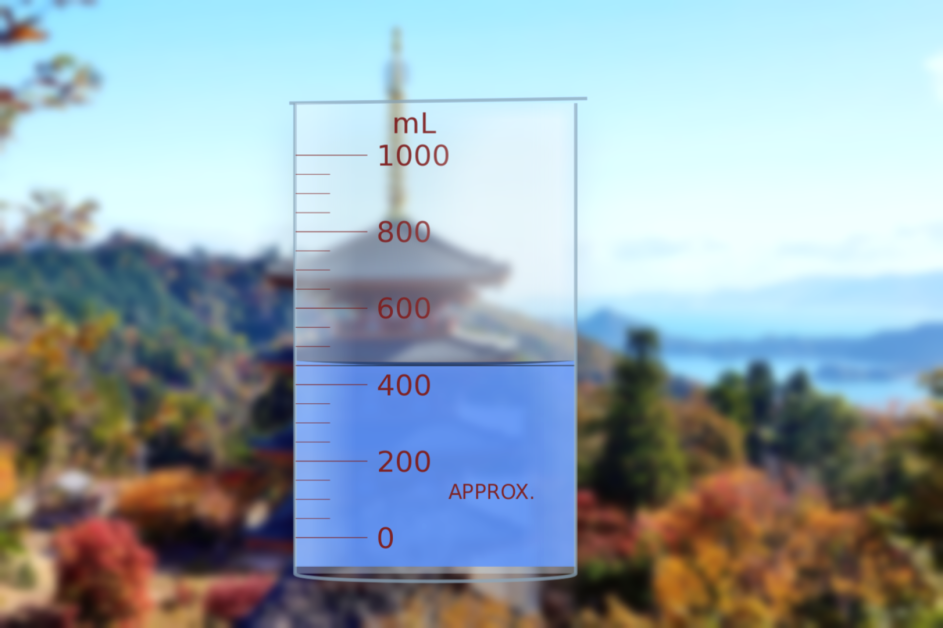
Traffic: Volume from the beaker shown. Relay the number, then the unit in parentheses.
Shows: 450 (mL)
